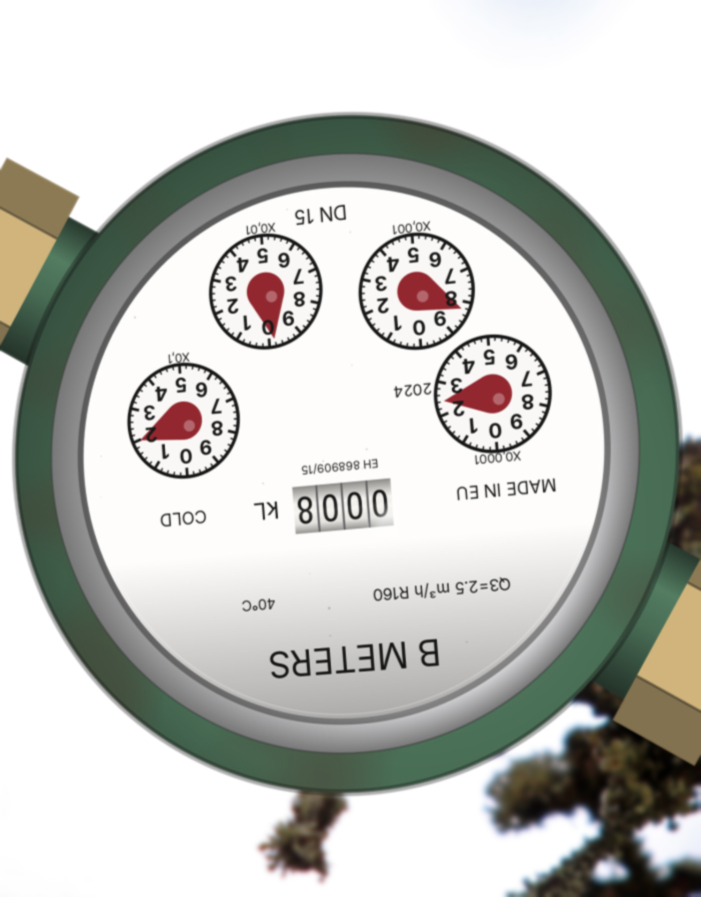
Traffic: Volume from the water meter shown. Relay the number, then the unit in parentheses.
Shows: 8.1982 (kL)
